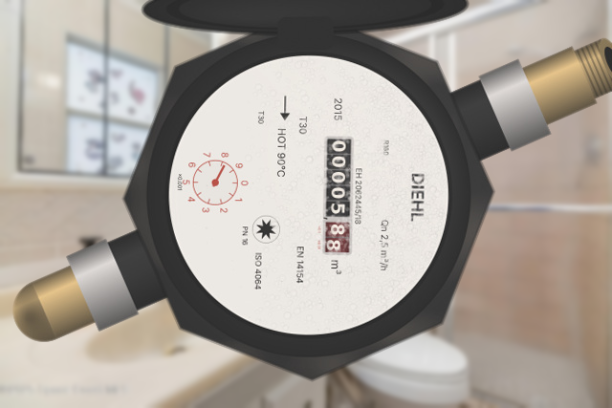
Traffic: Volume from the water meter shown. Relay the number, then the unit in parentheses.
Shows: 5.878 (m³)
